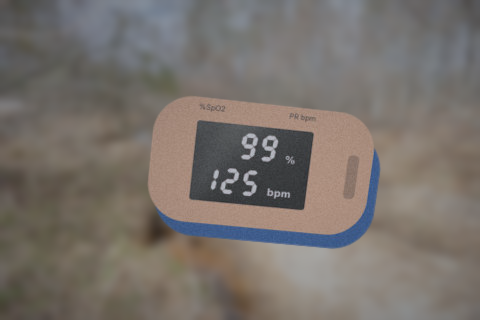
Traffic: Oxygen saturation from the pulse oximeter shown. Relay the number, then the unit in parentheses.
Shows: 99 (%)
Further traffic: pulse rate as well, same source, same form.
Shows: 125 (bpm)
